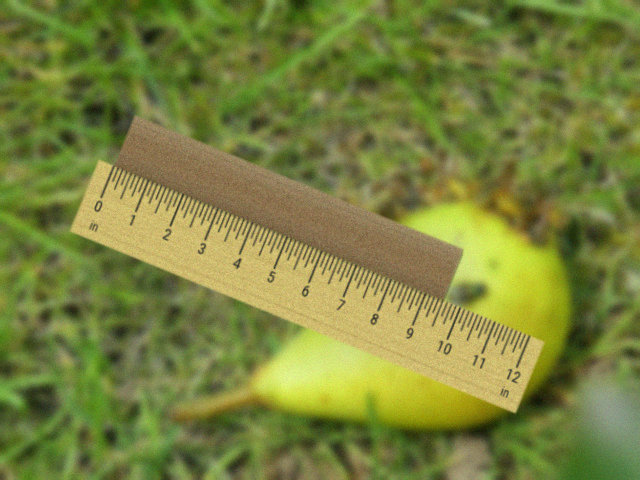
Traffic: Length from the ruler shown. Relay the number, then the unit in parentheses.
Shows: 9.5 (in)
